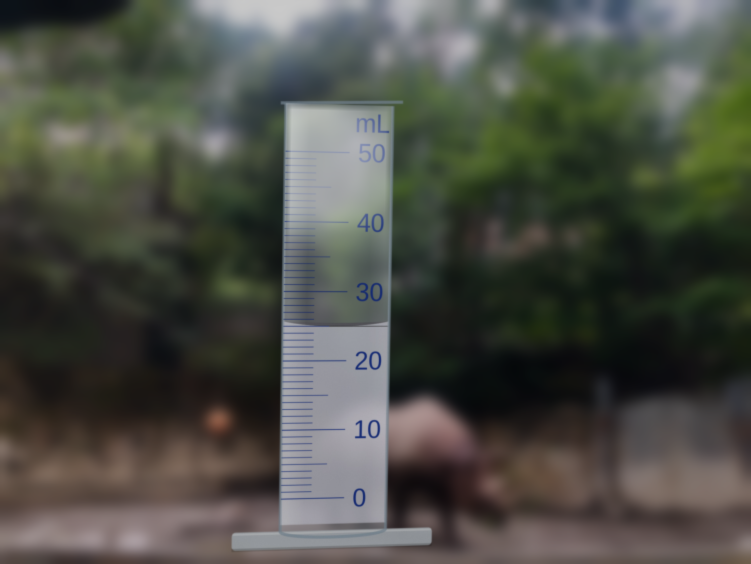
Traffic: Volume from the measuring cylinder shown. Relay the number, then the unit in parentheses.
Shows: 25 (mL)
